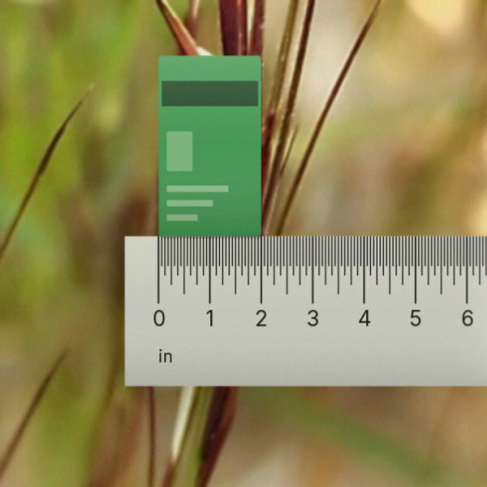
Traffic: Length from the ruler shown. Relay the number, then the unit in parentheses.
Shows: 2 (in)
